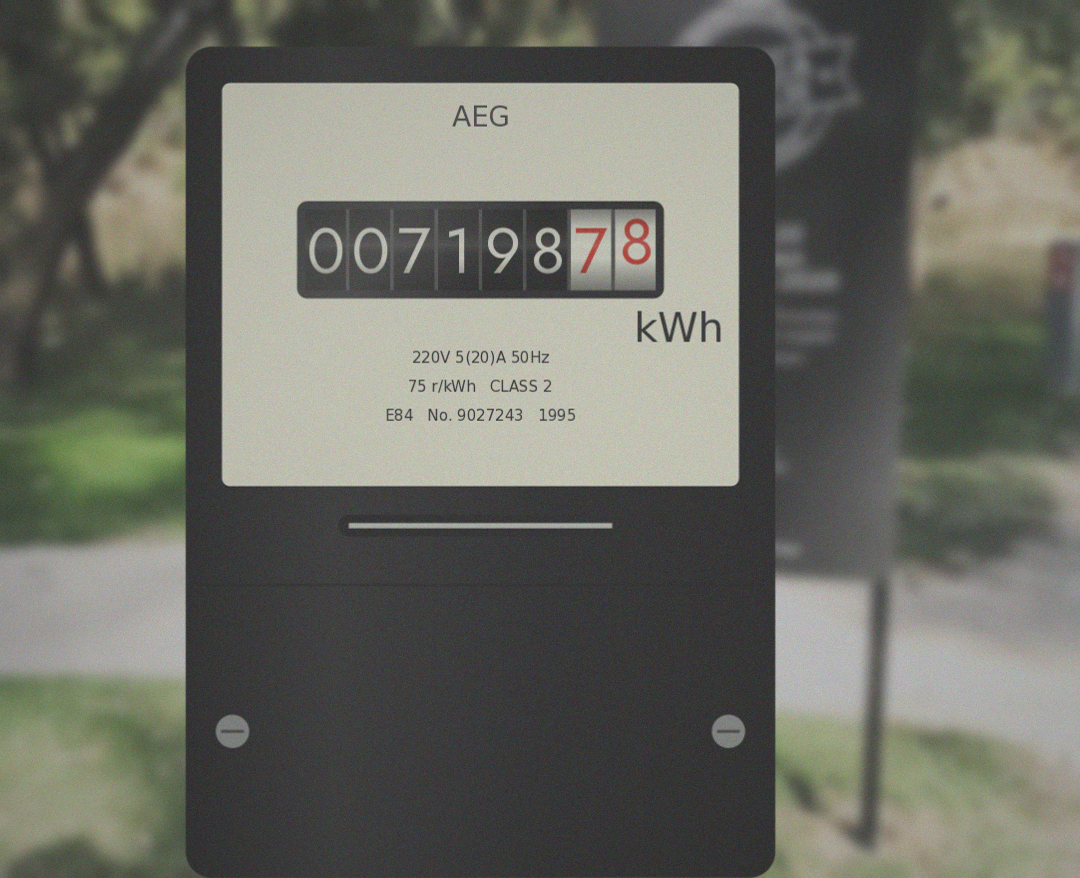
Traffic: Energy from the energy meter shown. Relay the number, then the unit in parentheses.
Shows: 7198.78 (kWh)
